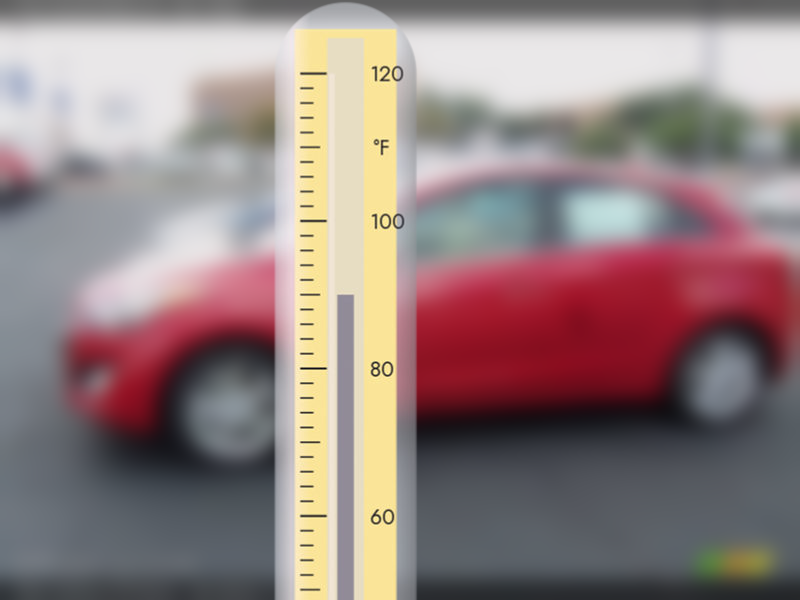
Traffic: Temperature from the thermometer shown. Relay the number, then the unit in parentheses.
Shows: 90 (°F)
